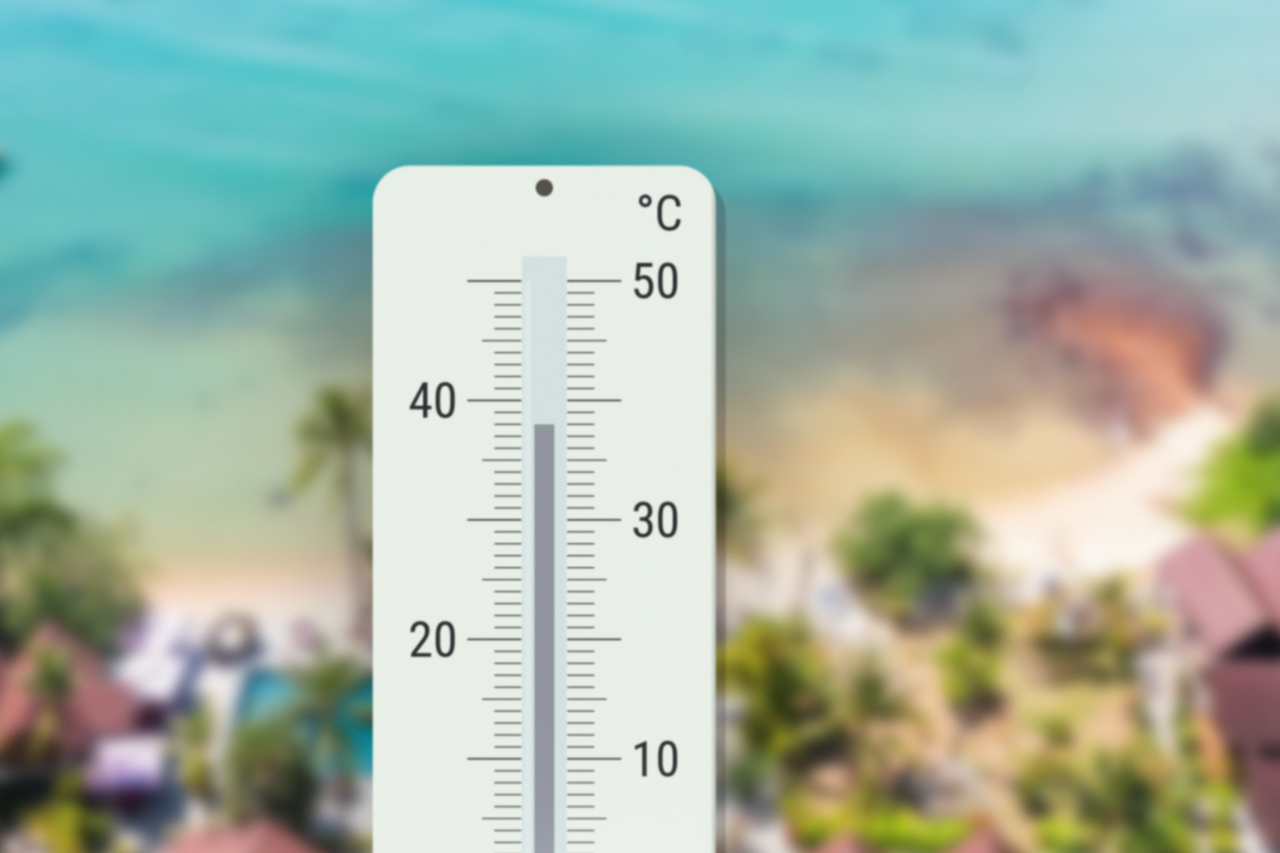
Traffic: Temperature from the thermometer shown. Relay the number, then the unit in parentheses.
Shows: 38 (°C)
